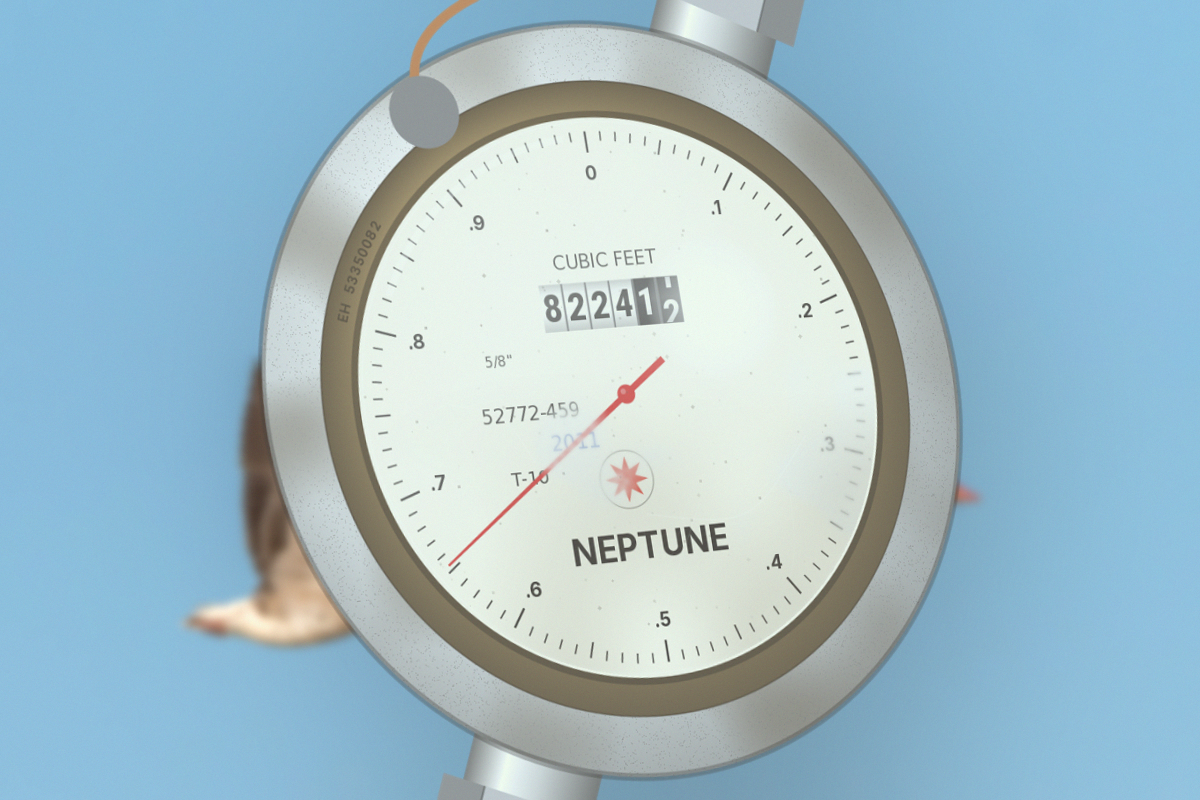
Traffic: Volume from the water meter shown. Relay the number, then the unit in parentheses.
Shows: 822411.65 (ft³)
